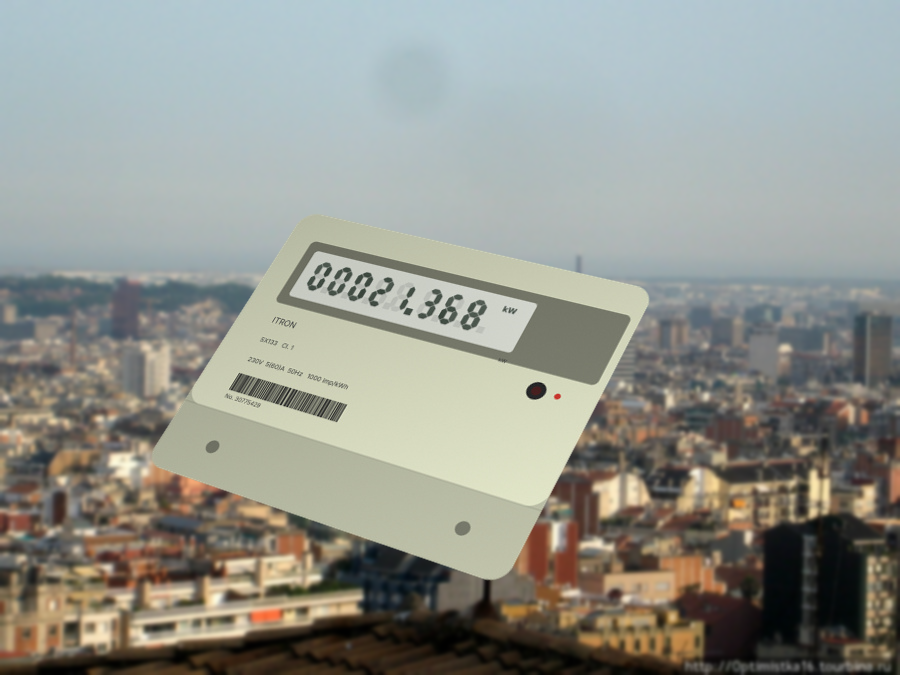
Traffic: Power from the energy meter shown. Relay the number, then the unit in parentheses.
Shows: 21.368 (kW)
